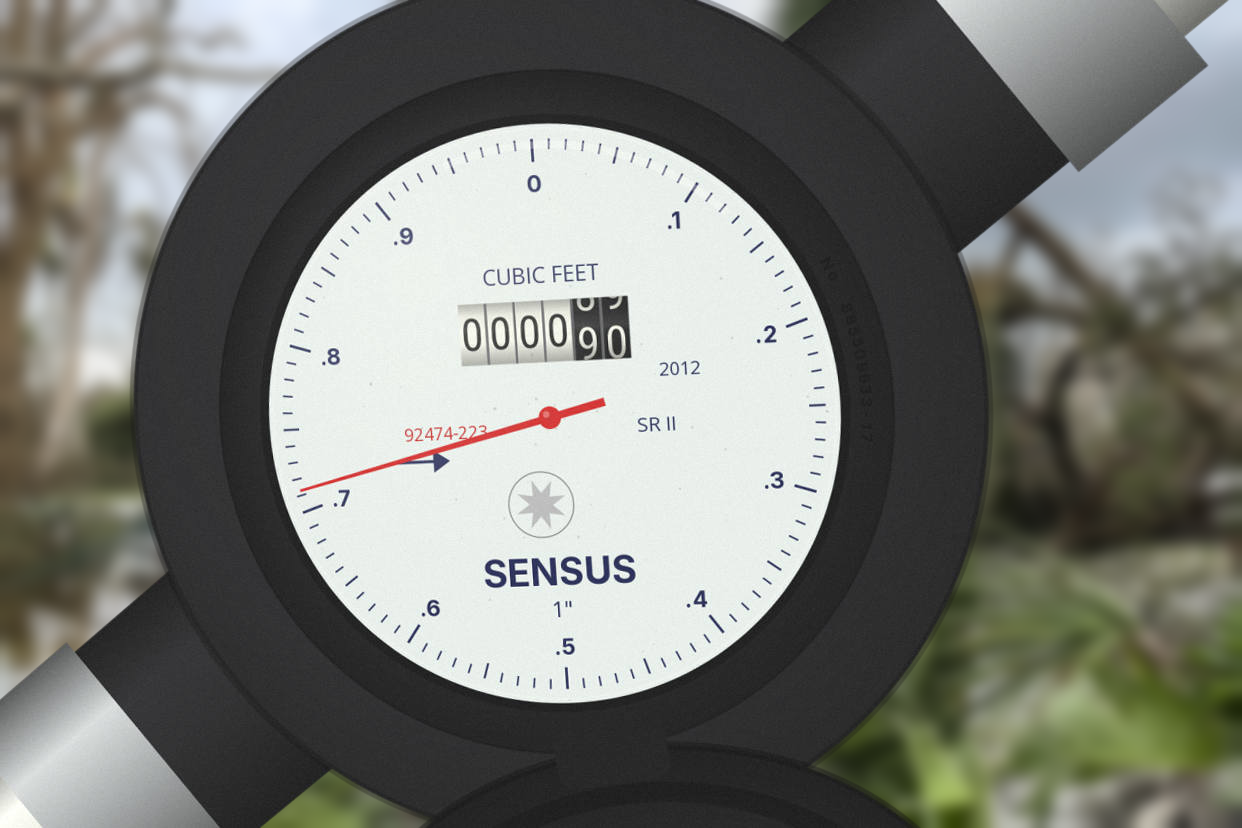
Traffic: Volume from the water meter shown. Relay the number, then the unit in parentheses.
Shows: 89.71 (ft³)
